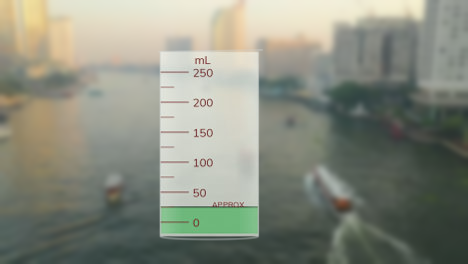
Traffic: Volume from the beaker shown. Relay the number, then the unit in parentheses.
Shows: 25 (mL)
